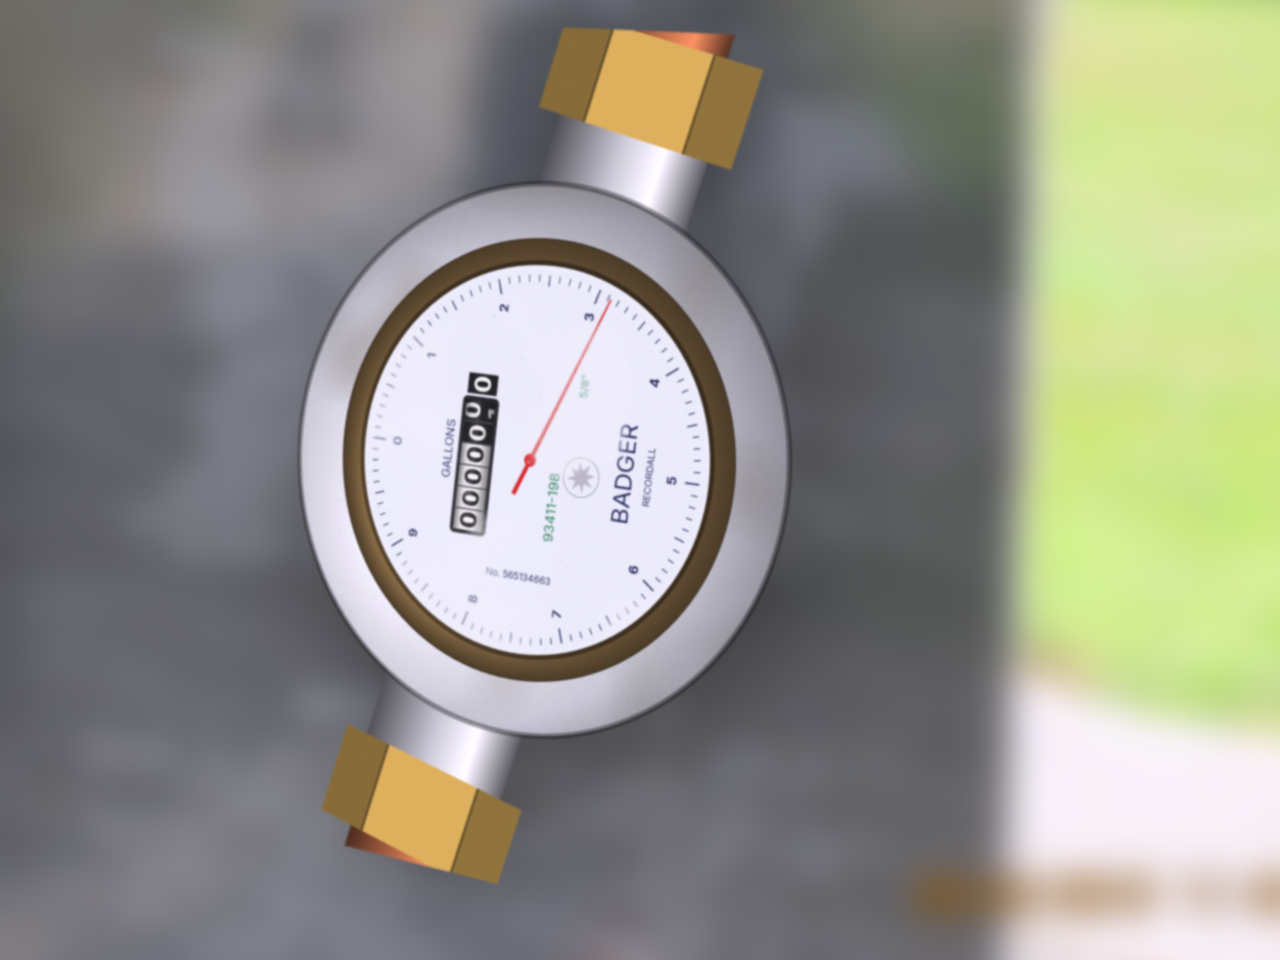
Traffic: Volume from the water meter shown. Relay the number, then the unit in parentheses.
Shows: 3.1 (gal)
